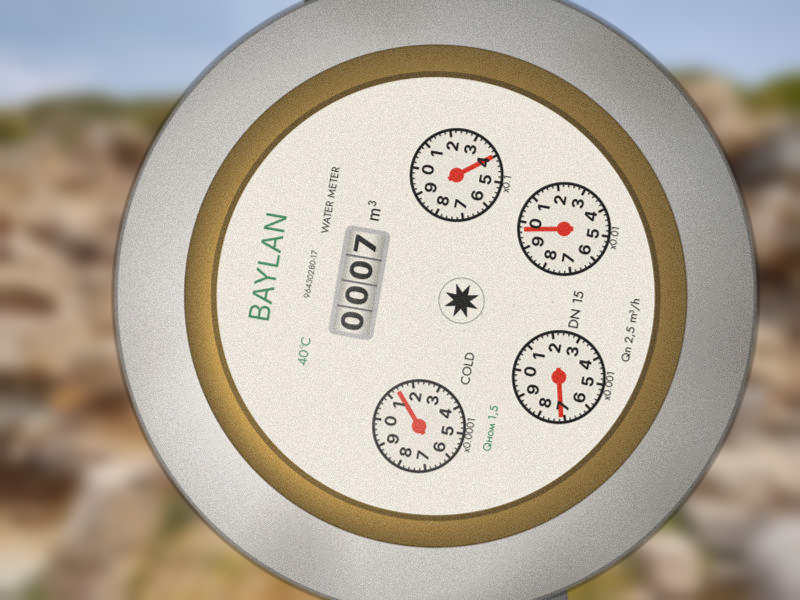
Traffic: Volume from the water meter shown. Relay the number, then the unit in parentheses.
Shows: 7.3971 (m³)
